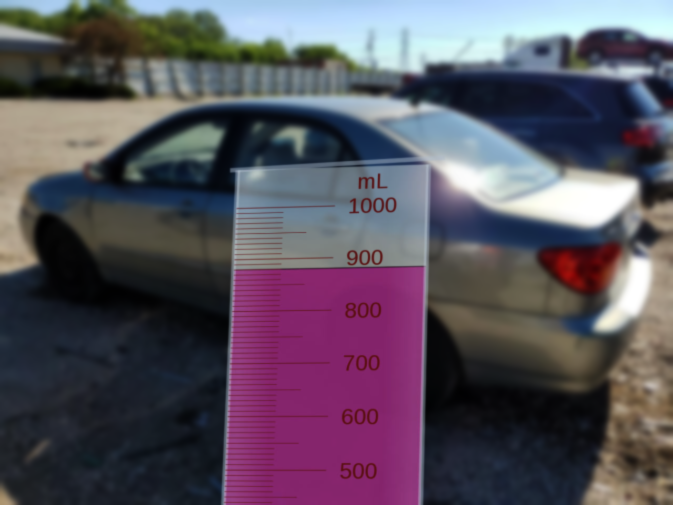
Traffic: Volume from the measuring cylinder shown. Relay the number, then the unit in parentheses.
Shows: 880 (mL)
